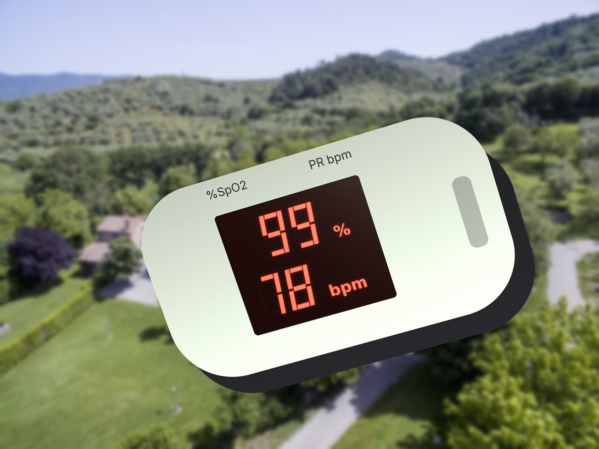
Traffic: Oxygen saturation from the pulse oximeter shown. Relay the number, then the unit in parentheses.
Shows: 99 (%)
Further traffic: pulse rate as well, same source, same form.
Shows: 78 (bpm)
